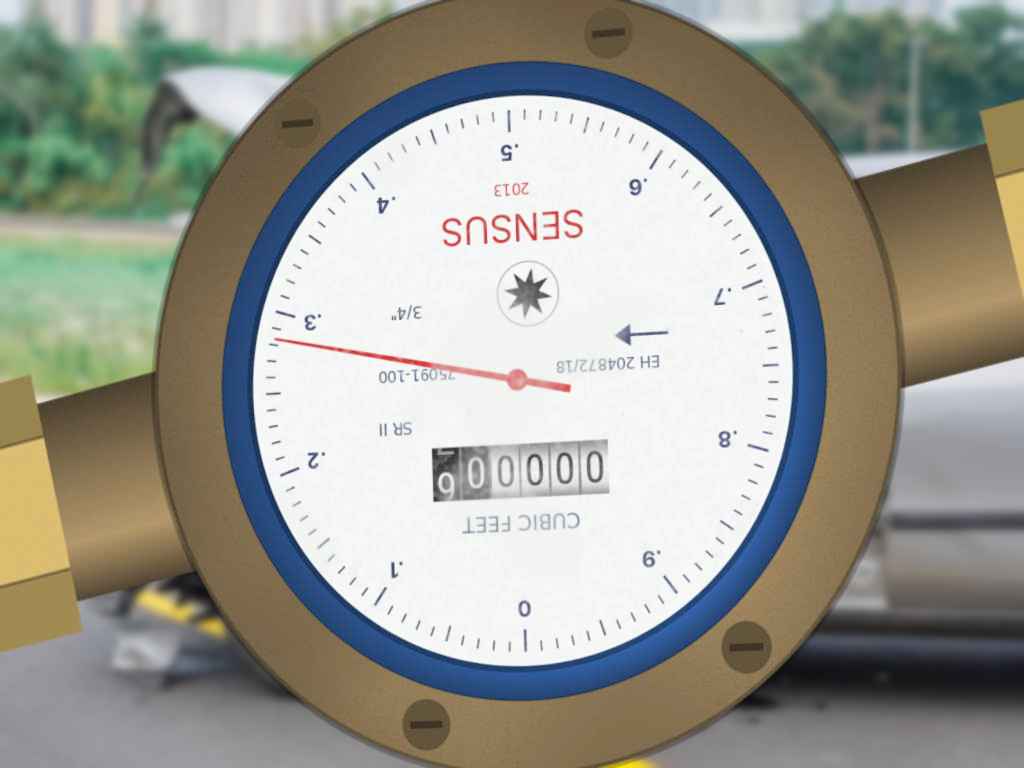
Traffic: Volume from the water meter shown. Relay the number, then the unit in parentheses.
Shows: 6.28 (ft³)
